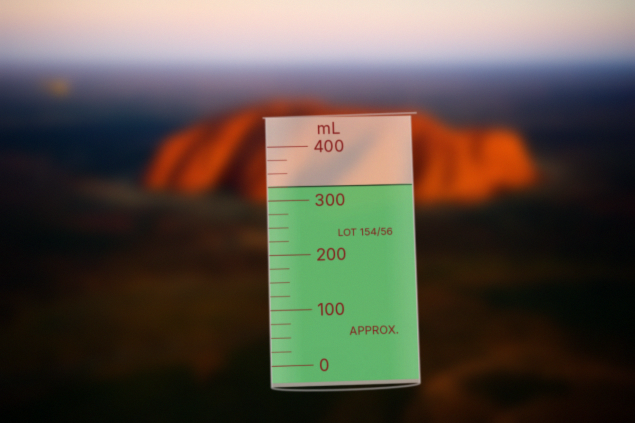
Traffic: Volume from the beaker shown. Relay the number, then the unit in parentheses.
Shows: 325 (mL)
